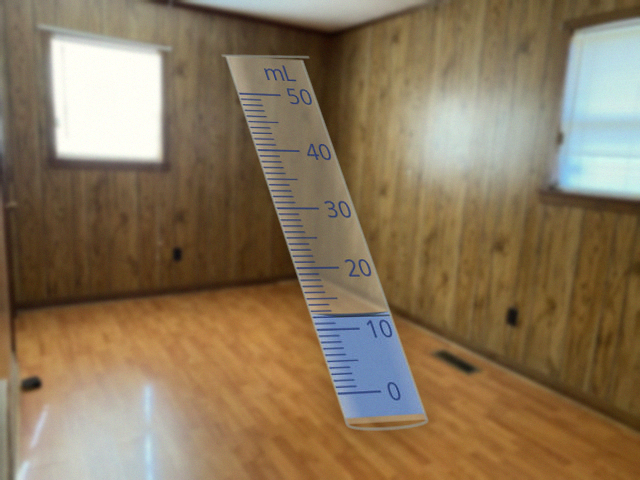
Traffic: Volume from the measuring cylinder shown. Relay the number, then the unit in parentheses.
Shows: 12 (mL)
